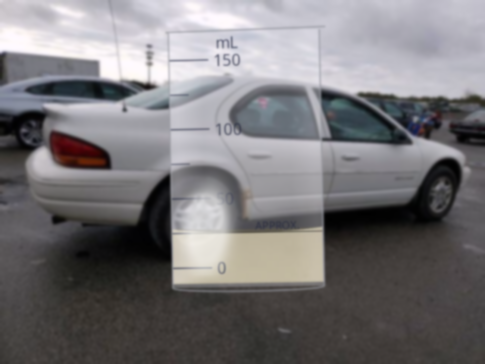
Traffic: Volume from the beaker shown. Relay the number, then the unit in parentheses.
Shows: 25 (mL)
